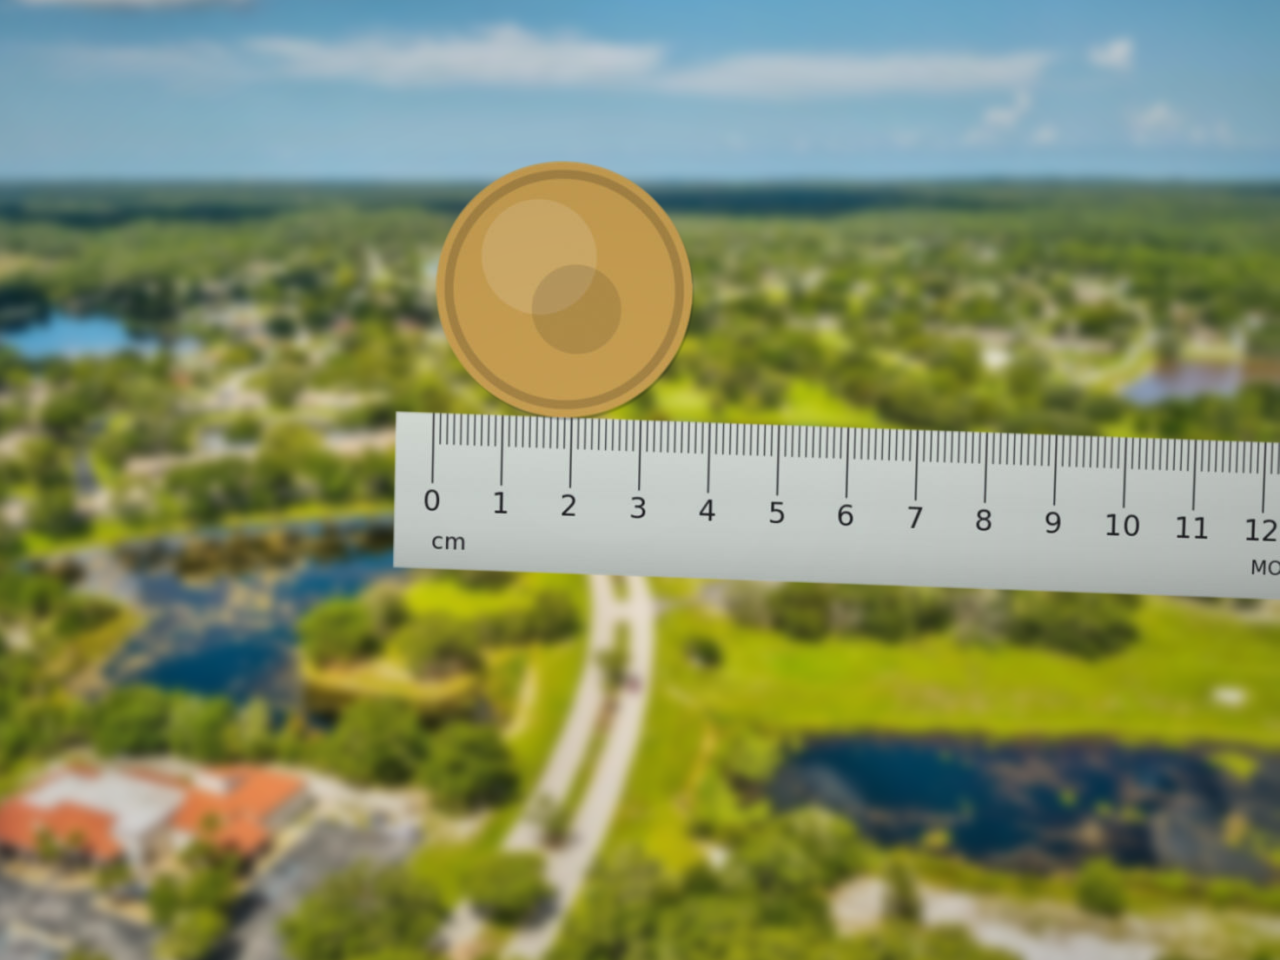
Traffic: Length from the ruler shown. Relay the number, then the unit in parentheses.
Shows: 3.7 (cm)
